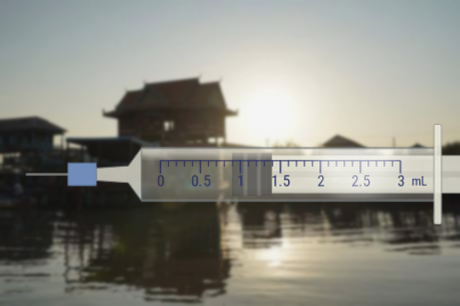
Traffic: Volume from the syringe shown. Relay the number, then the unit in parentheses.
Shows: 0.9 (mL)
